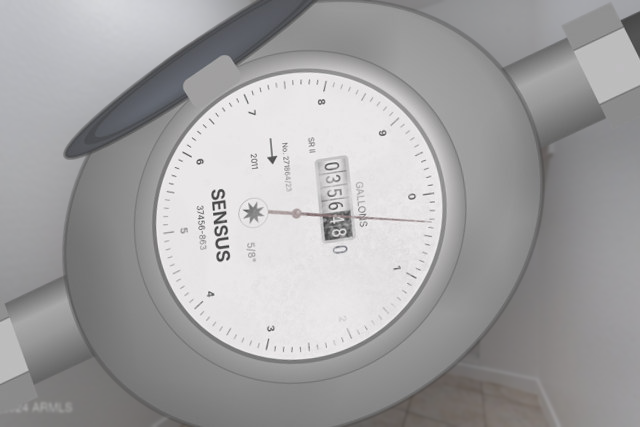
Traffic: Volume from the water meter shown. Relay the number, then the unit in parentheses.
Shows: 356480.3 (gal)
